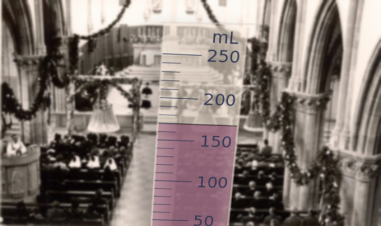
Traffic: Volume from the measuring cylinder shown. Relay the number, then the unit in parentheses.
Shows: 170 (mL)
